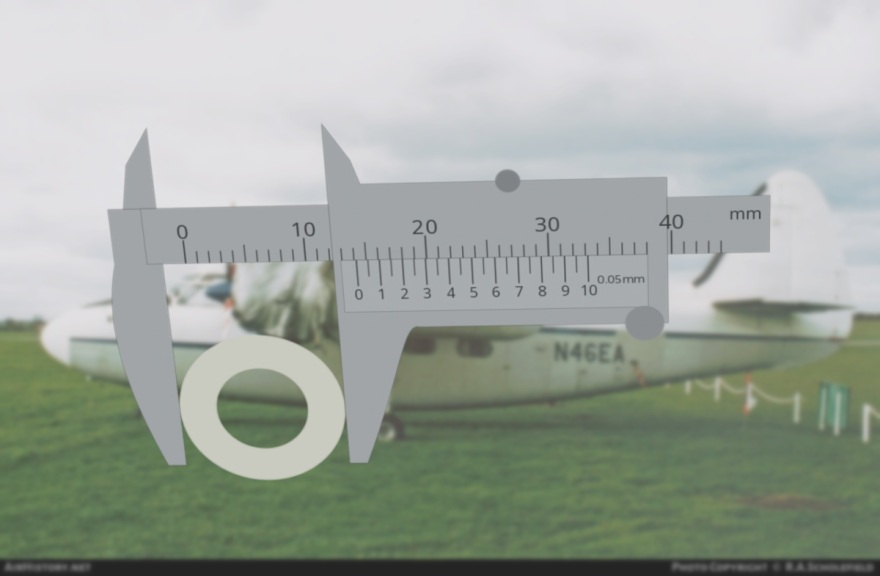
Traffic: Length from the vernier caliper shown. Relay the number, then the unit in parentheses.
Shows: 14.2 (mm)
